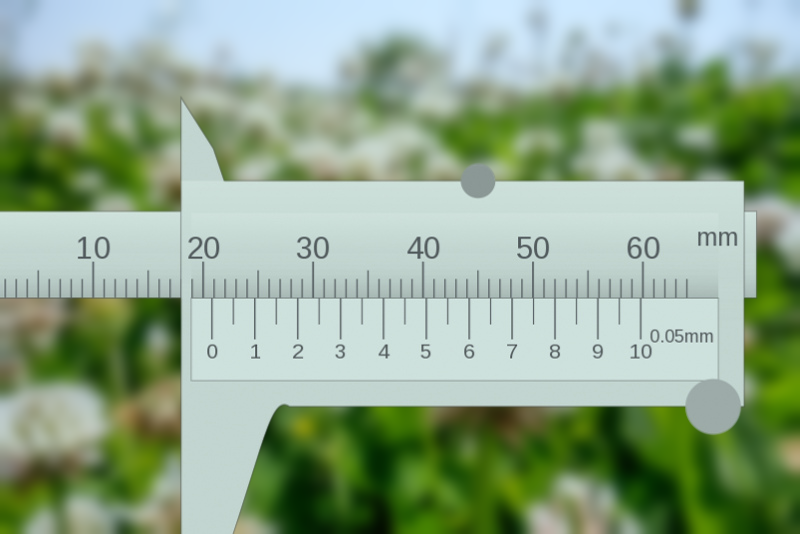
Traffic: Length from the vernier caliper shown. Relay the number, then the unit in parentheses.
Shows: 20.8 (mm)
